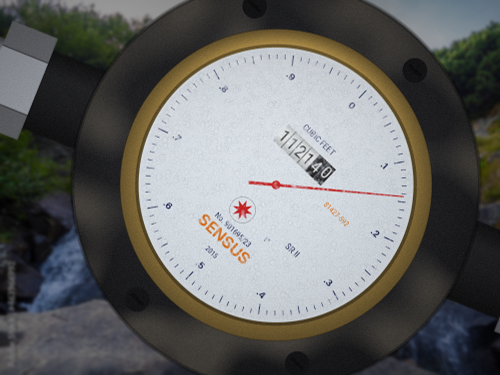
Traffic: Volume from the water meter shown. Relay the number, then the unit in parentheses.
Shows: 112140.14 (ft³)
